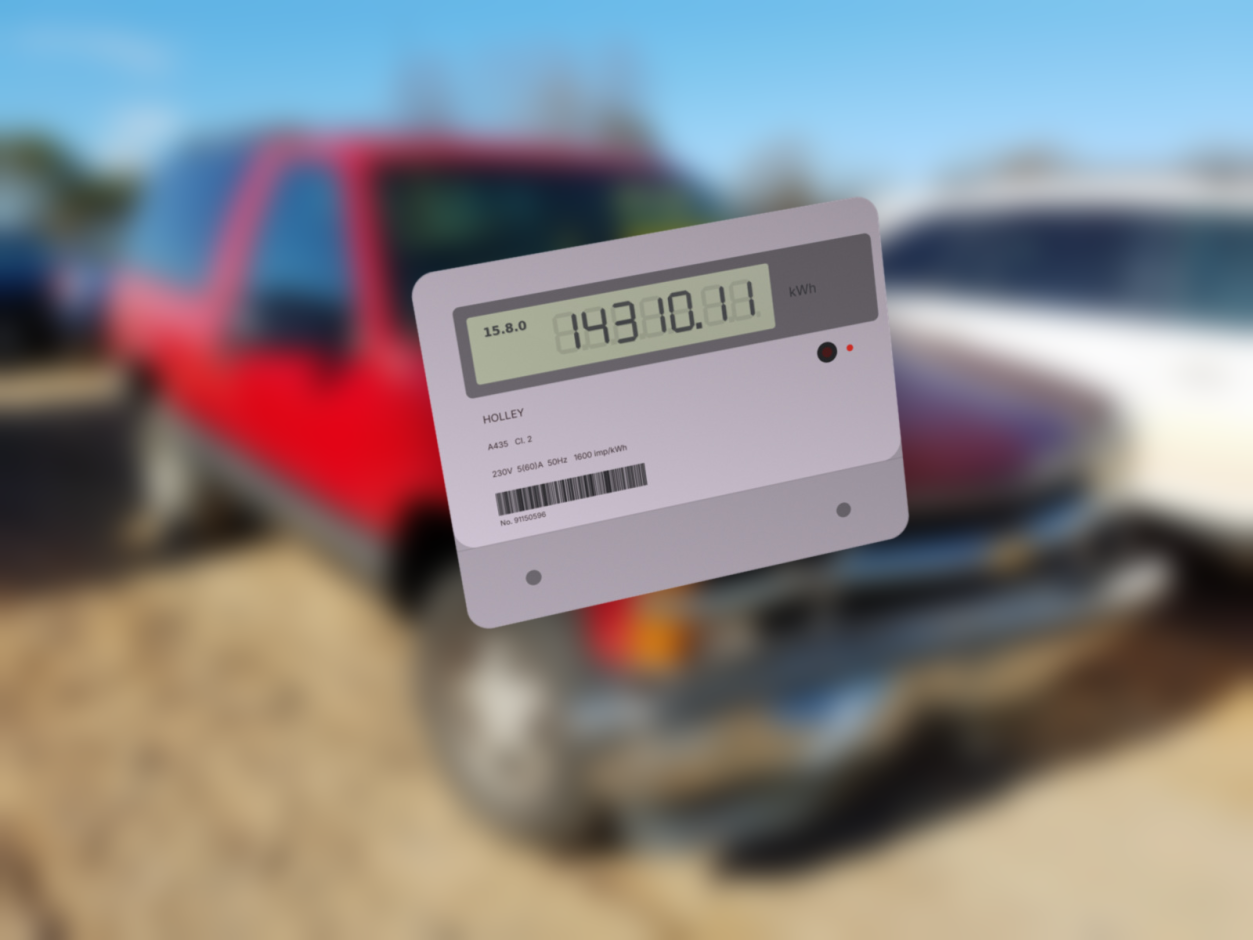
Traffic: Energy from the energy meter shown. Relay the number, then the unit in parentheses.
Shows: 14310.11 (kWh)
